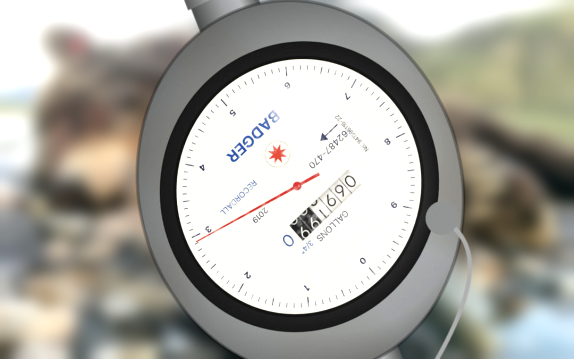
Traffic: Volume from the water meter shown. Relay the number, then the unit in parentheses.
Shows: 691992.9 (gal)
